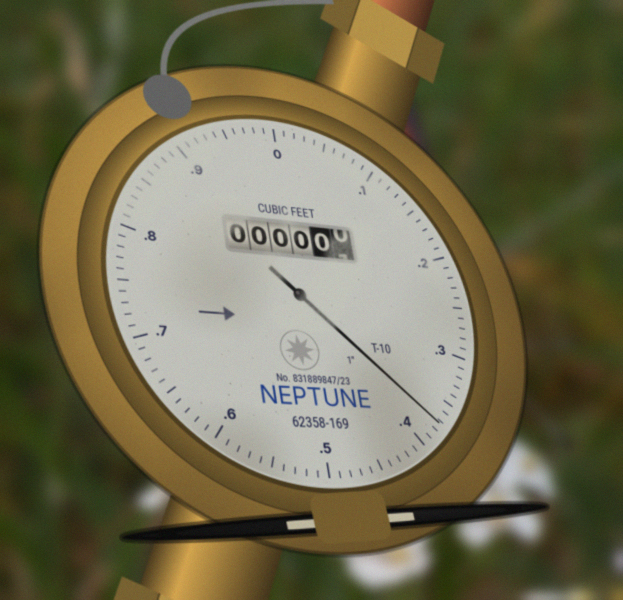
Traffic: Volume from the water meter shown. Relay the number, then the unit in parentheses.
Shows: 0.37 (ft³)
